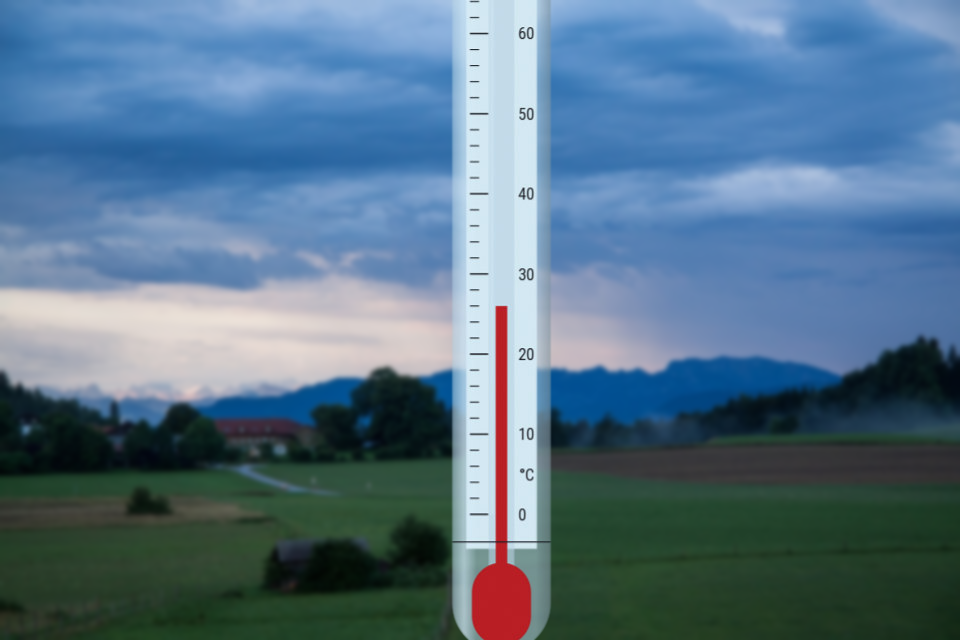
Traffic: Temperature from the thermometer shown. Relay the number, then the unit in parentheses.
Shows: 26 (°C)
